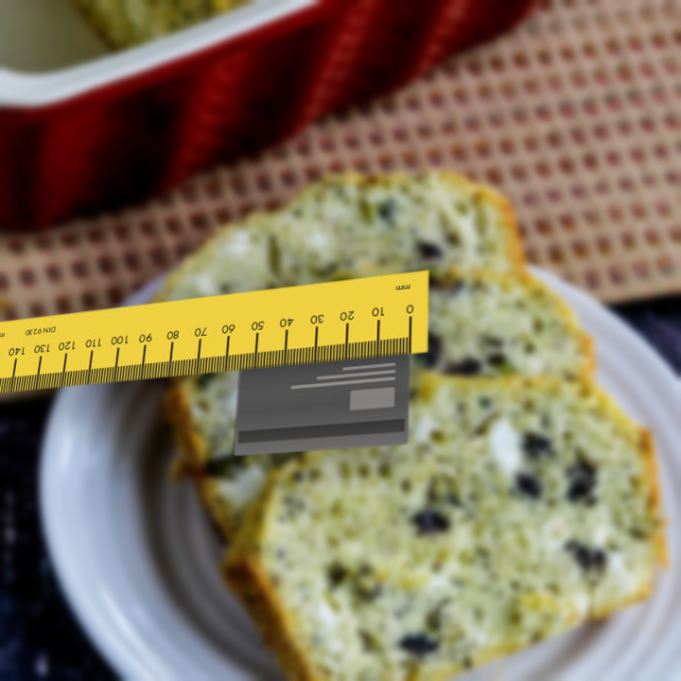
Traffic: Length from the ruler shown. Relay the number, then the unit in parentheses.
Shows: 55 (mm)
